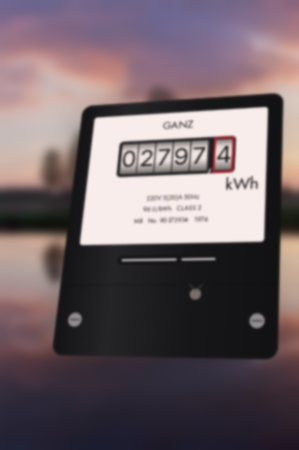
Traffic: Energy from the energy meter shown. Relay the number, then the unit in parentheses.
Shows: 2797.4 (kWh)
